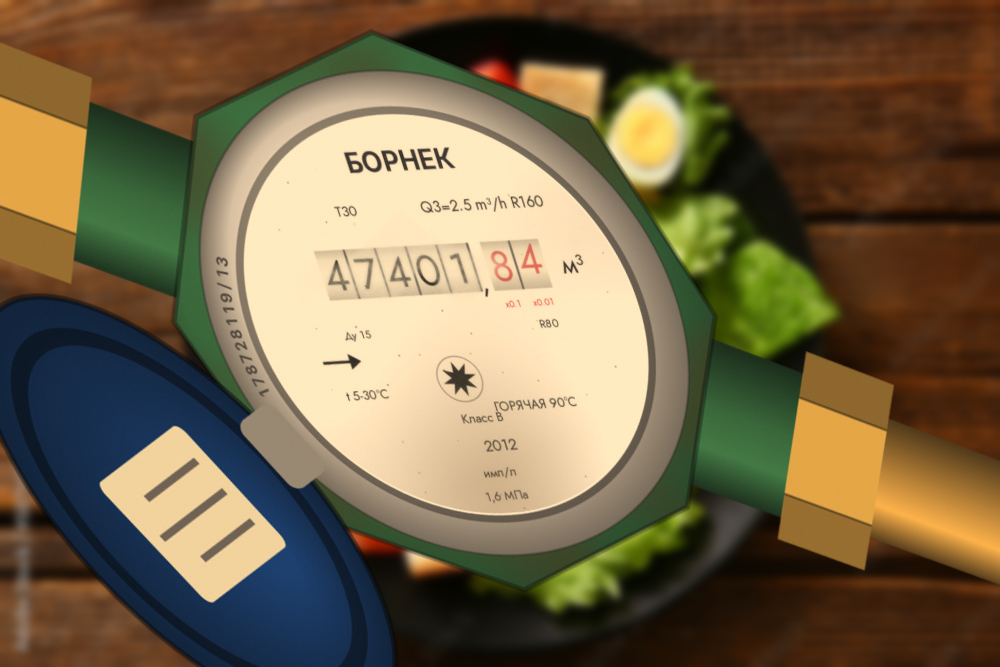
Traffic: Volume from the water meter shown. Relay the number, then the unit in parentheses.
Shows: 47401.84 (m³)
